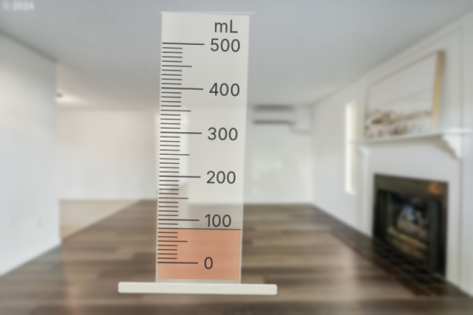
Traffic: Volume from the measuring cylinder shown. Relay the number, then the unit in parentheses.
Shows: 80 (mL)
